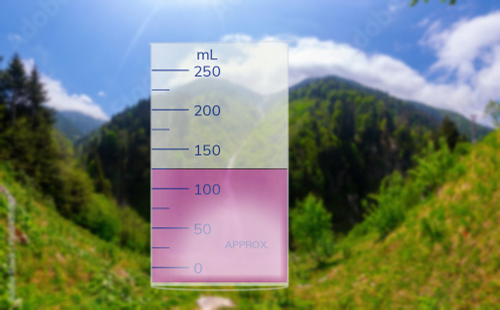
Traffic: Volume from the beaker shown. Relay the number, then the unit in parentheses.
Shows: 125 (mL)
